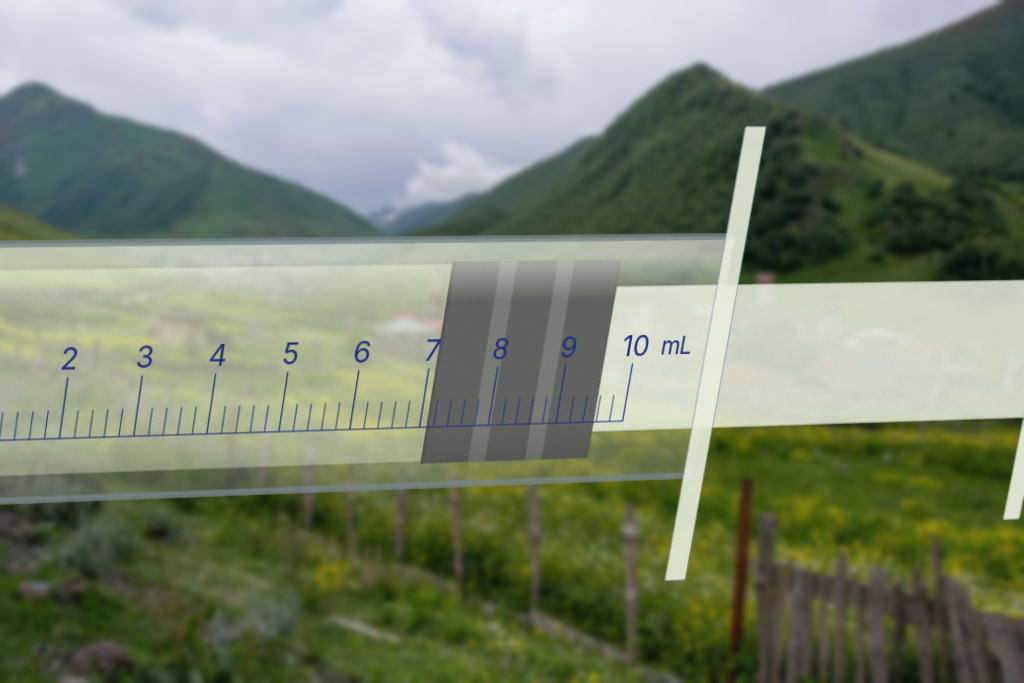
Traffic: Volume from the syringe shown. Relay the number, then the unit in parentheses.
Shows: 7.1 (mL)
